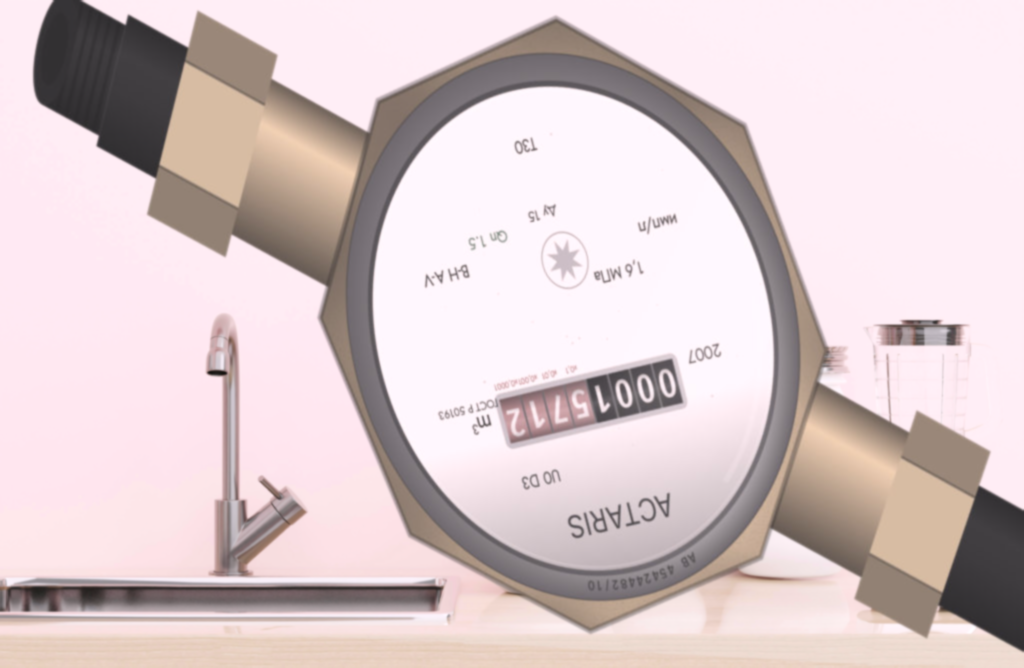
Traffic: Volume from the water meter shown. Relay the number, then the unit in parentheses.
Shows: 1.5712 (m³)
